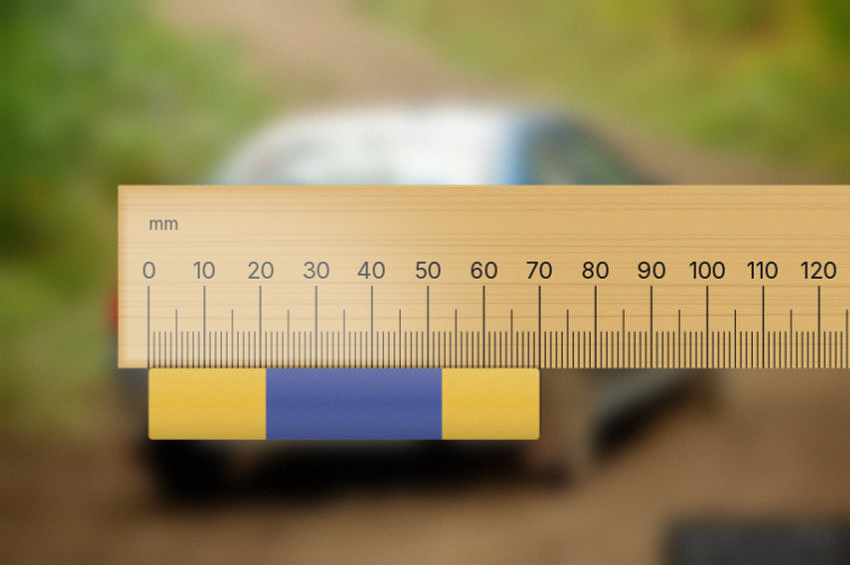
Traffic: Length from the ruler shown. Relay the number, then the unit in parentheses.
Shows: 70 (mm)
